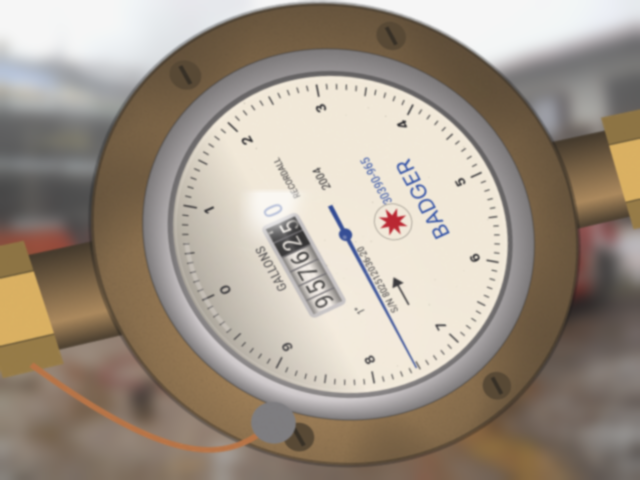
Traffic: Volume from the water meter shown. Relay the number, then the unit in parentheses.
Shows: 9576247.5 (gal)
